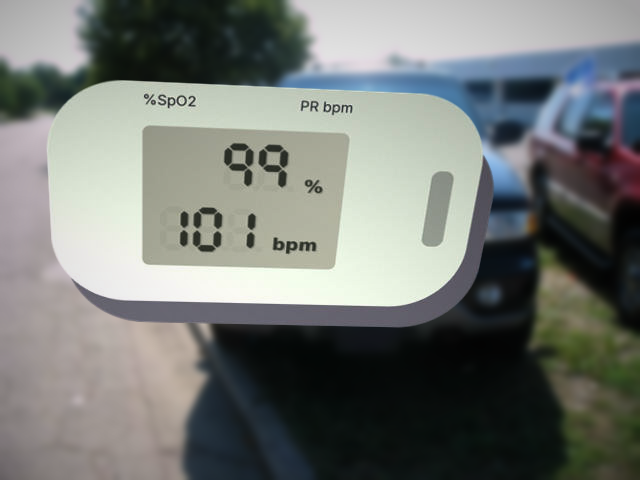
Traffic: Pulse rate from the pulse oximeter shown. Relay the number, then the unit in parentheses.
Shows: 101 (bpm)
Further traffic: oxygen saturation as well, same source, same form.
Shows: 99 (%)
